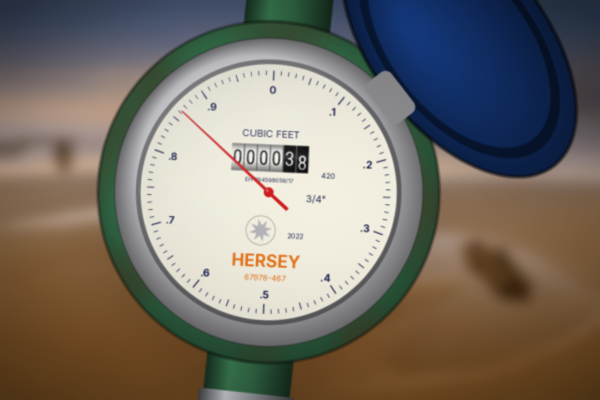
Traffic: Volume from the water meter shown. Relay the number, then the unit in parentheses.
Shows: 37.86 (ft³)
